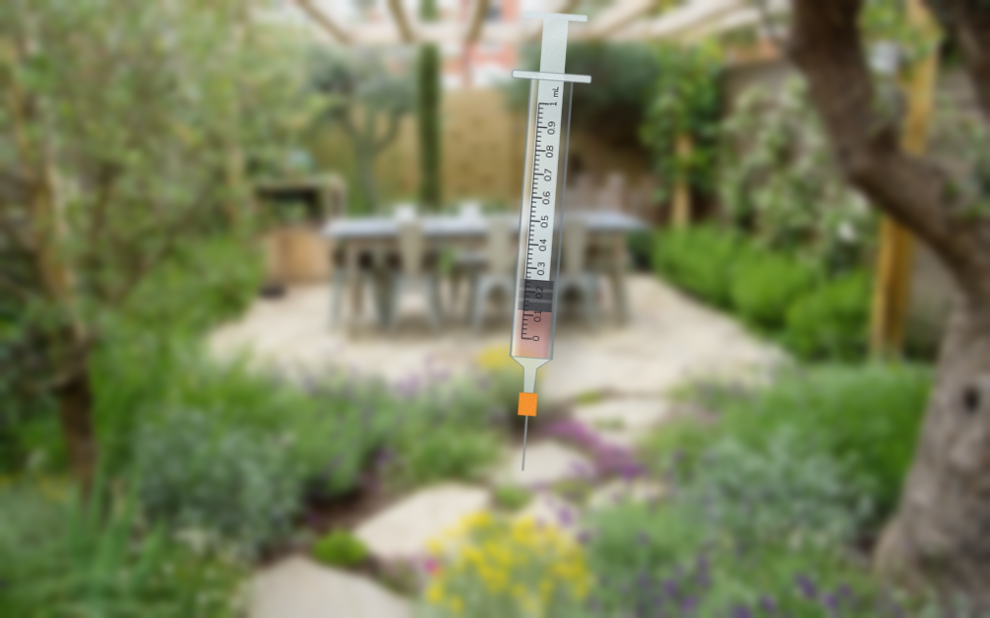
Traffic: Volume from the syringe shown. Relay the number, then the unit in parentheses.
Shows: 0.12 (mL)
